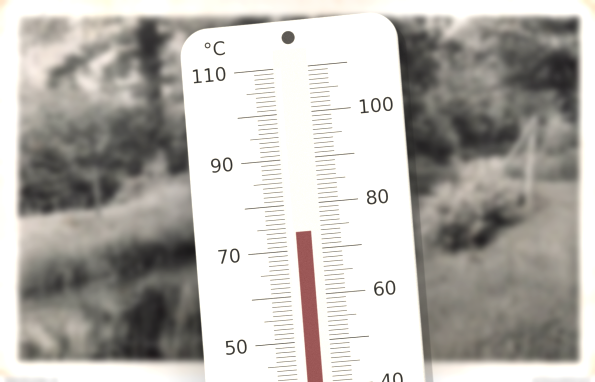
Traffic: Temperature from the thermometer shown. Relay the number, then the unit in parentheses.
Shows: 74 (°C)
